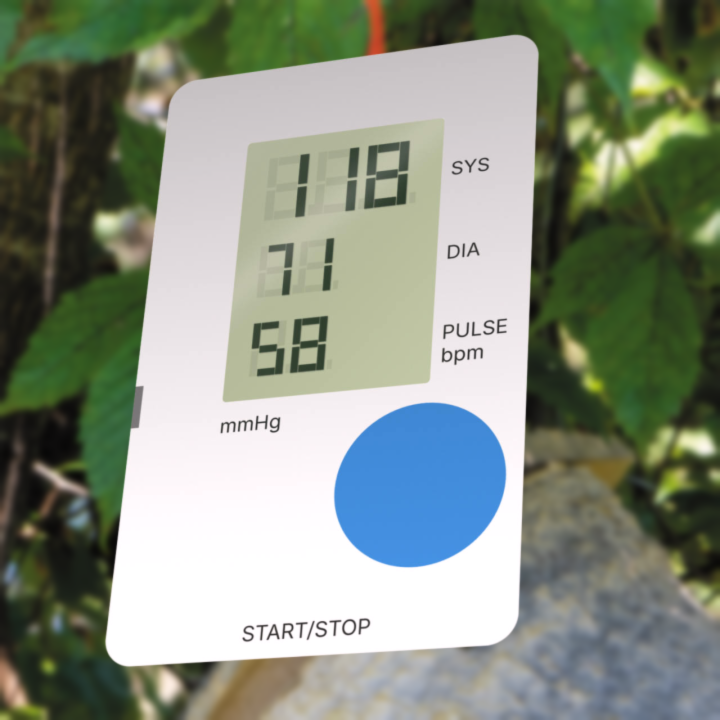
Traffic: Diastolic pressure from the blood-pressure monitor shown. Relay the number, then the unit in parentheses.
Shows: 71 (mmHg)
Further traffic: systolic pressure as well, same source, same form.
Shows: 118 (mmHg)
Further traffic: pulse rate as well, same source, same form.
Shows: 58 (bpm)
